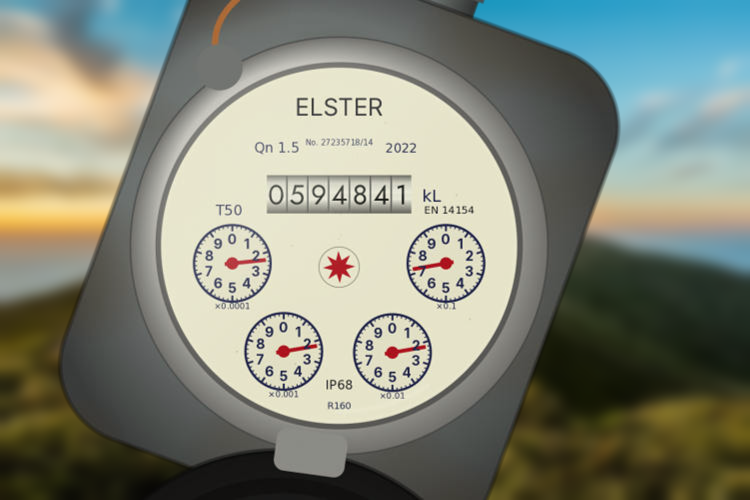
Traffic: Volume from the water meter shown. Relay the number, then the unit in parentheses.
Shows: 594841.7222 (kL)
